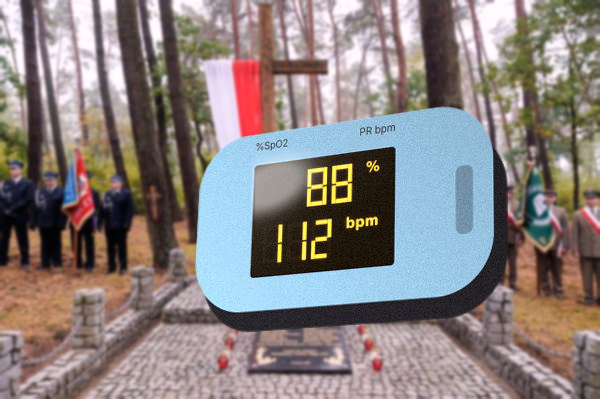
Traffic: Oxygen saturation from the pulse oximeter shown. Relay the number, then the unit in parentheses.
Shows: 88 (%)
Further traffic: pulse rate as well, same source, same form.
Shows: 112 (bpm)
